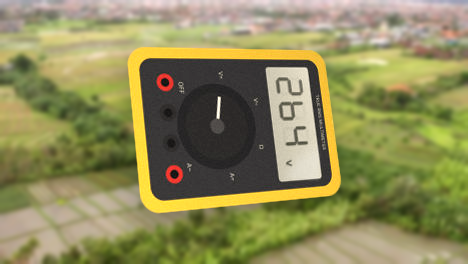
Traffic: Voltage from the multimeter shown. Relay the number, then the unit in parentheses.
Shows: 264 (V)
